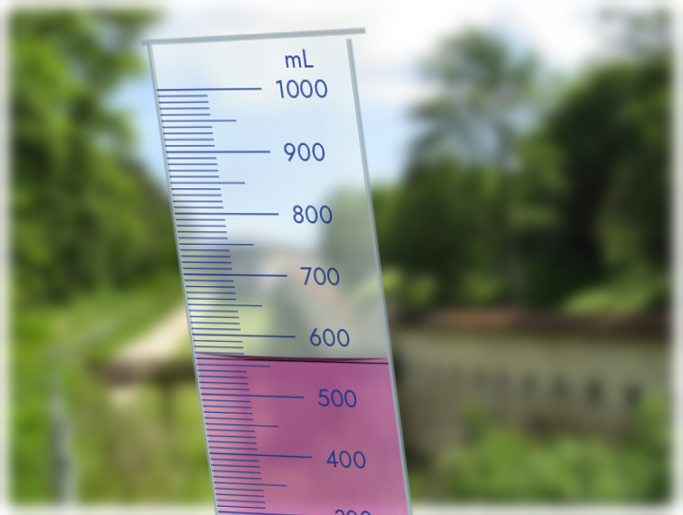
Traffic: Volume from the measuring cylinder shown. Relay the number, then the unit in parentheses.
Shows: 560 (mL)
